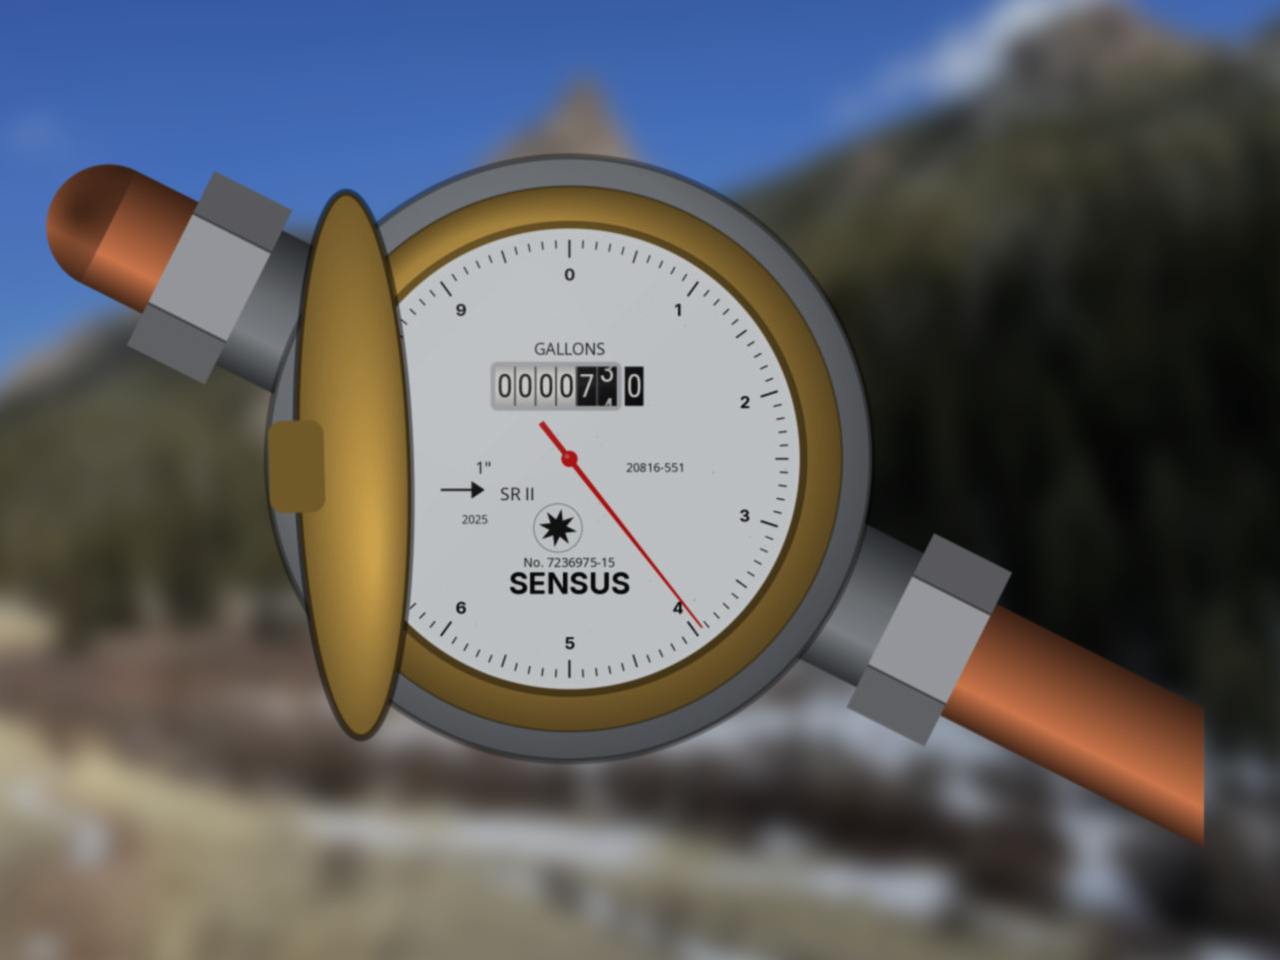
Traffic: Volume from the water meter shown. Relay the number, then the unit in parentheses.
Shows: 733.9 (gal)
